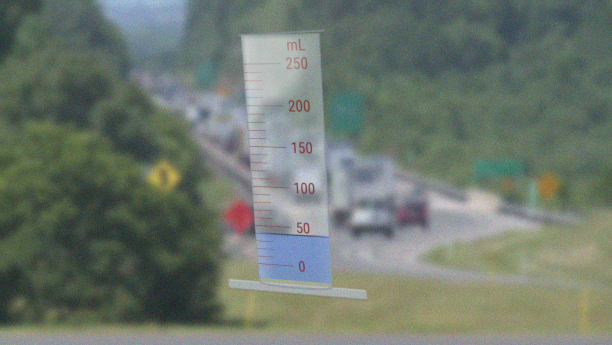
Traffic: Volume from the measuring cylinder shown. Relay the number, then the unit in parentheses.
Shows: 40 (mL)
